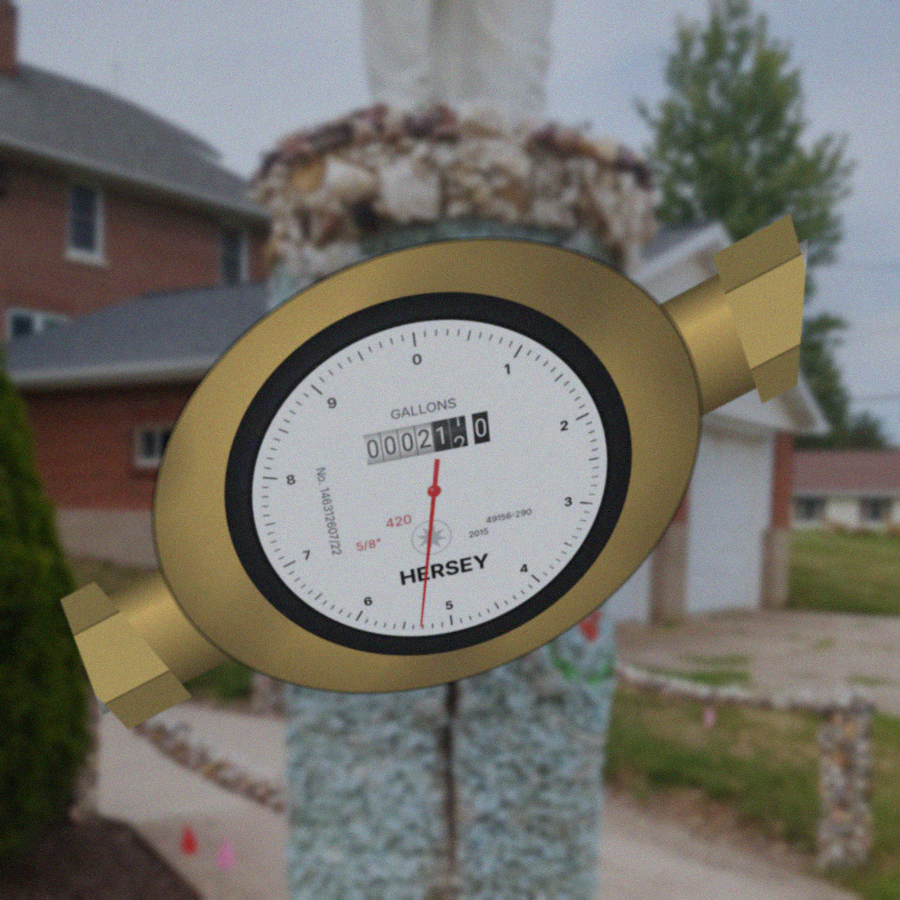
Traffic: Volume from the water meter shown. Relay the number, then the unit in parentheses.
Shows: 2115.3 (gal)
